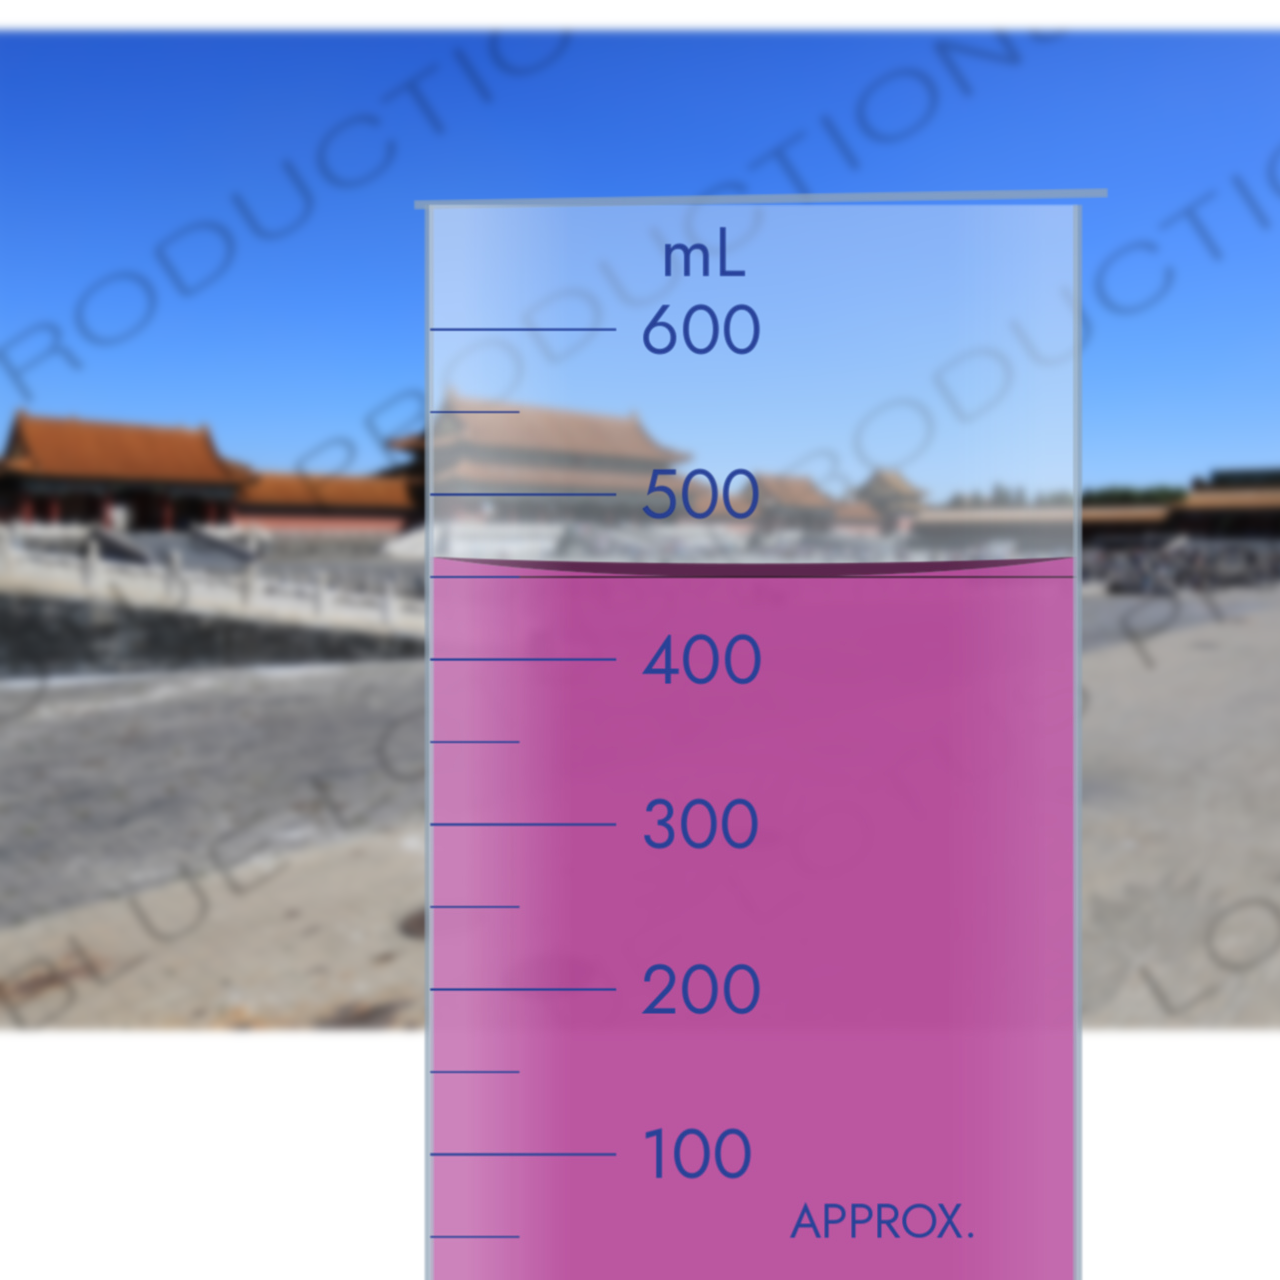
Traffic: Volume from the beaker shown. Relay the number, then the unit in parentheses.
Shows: 450 (mL)
